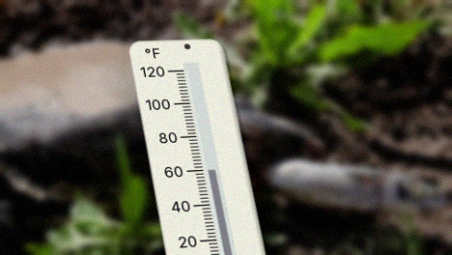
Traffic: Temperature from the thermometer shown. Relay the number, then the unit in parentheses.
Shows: 60 (°F)
